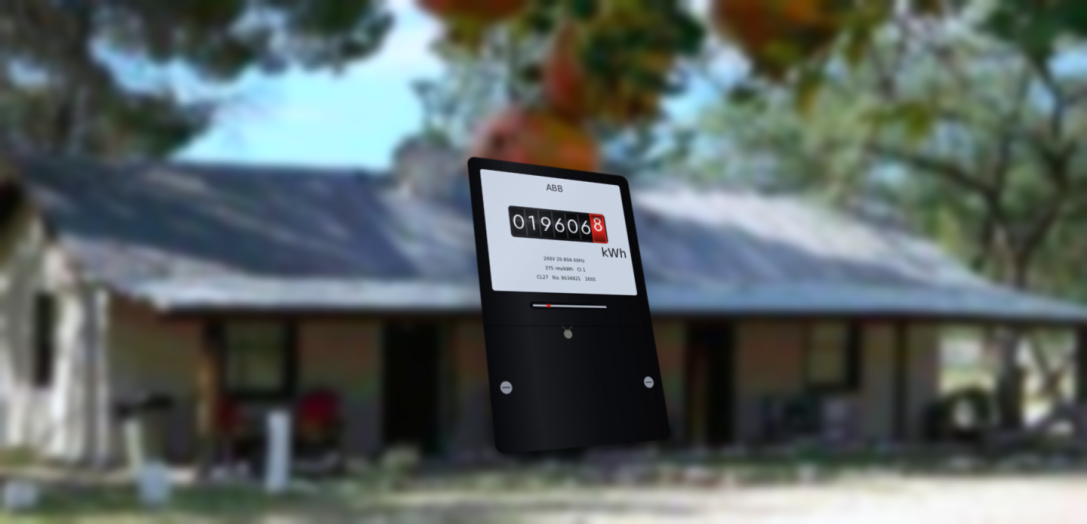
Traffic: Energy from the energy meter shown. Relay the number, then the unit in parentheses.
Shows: 19606.8 (kWh)
